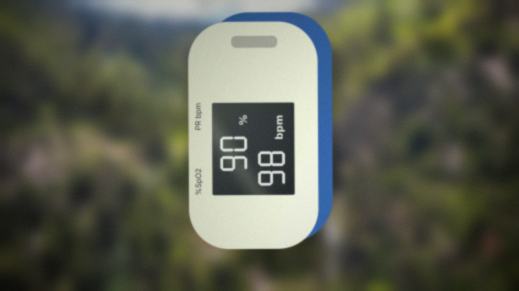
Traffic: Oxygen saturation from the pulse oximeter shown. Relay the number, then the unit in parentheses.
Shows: 90 (%)
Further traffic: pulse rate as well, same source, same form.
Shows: 98 (bpm)
